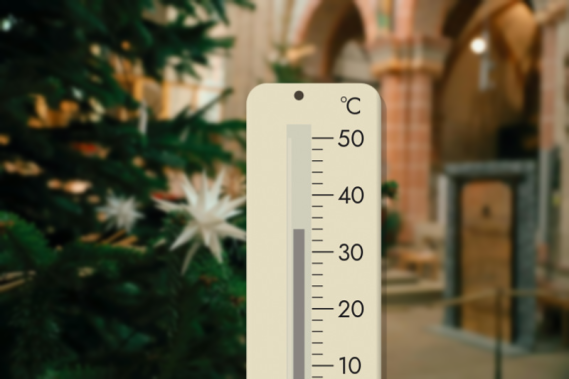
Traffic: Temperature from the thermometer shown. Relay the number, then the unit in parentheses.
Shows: 34 (°C)
